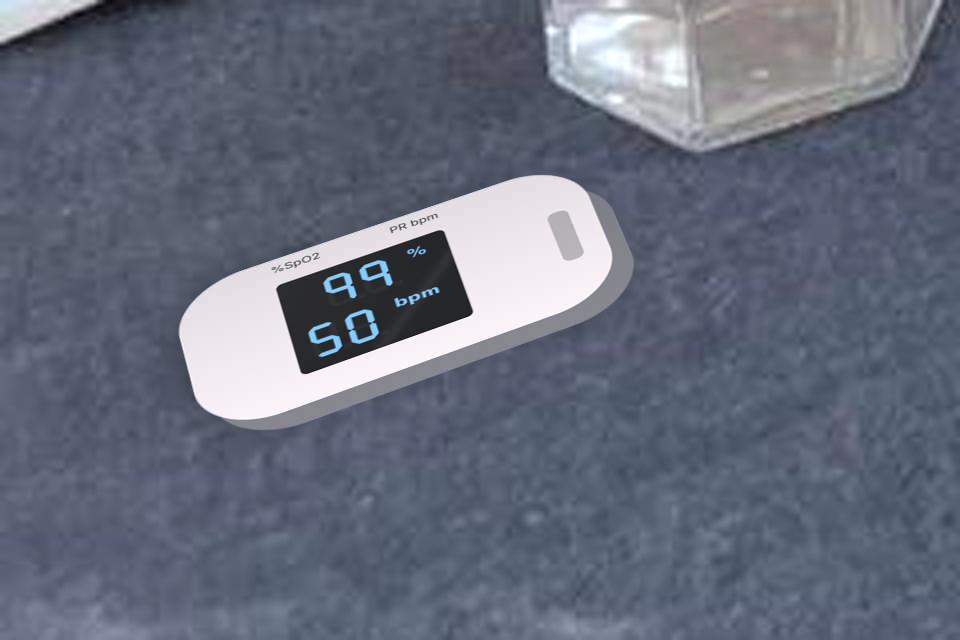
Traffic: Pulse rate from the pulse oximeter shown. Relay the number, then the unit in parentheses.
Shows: 50 (bpm)
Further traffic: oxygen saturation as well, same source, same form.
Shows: 99 (%)
